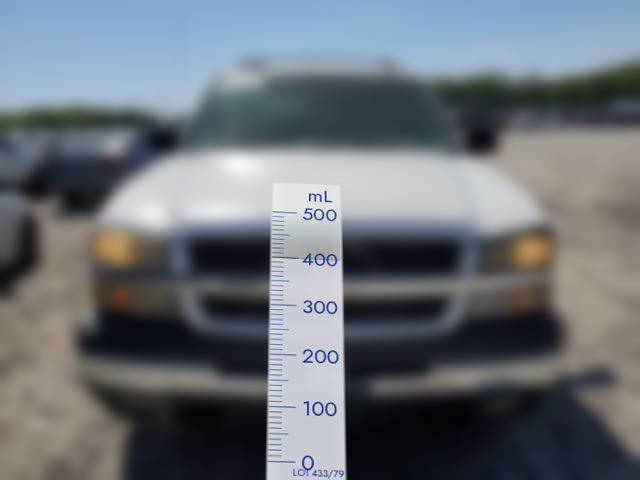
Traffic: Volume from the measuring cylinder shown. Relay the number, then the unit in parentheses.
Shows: 400 (mL)
